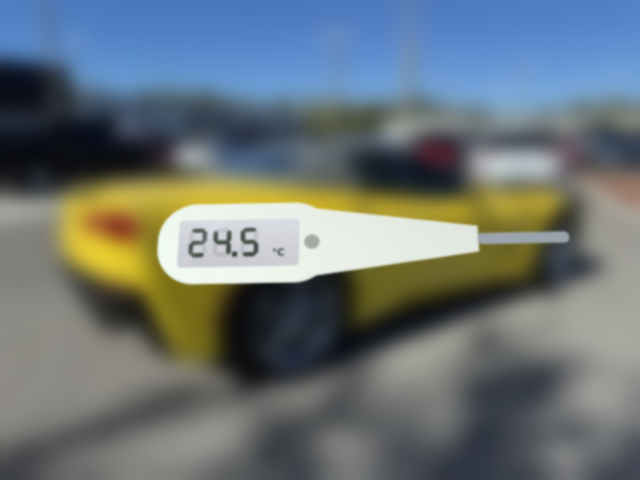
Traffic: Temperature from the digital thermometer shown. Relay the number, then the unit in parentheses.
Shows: 24.5 (°C)
